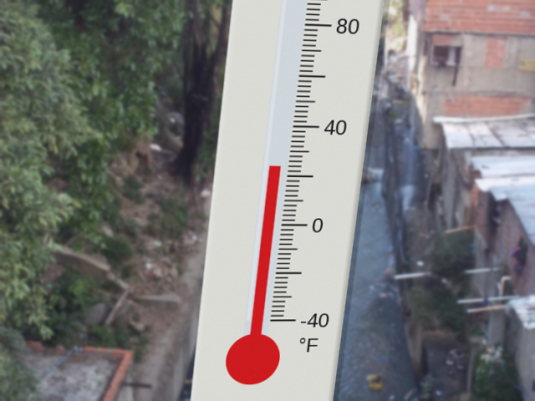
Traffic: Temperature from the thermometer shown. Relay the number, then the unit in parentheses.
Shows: 24 (°F)
